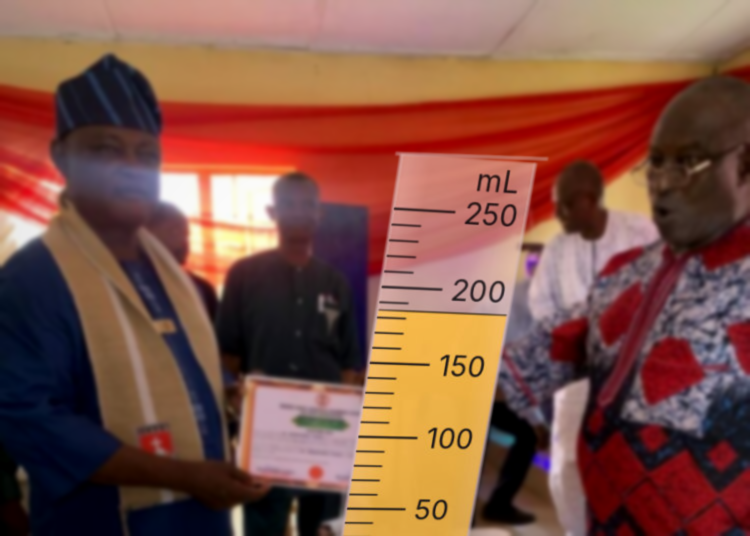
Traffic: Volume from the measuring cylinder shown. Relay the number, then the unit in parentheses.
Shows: 185 (mL)
